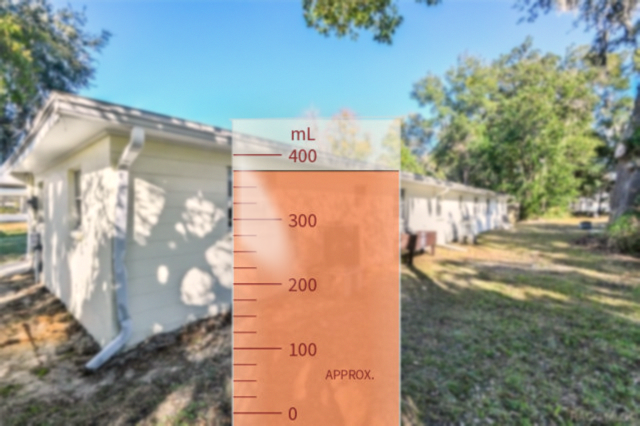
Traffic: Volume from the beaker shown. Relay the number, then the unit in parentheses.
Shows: 375 (mL)
